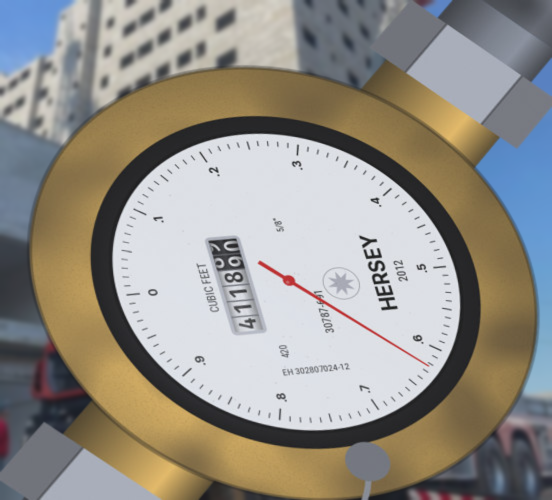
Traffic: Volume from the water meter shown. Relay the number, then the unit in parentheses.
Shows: 411889.62 (ft³)
